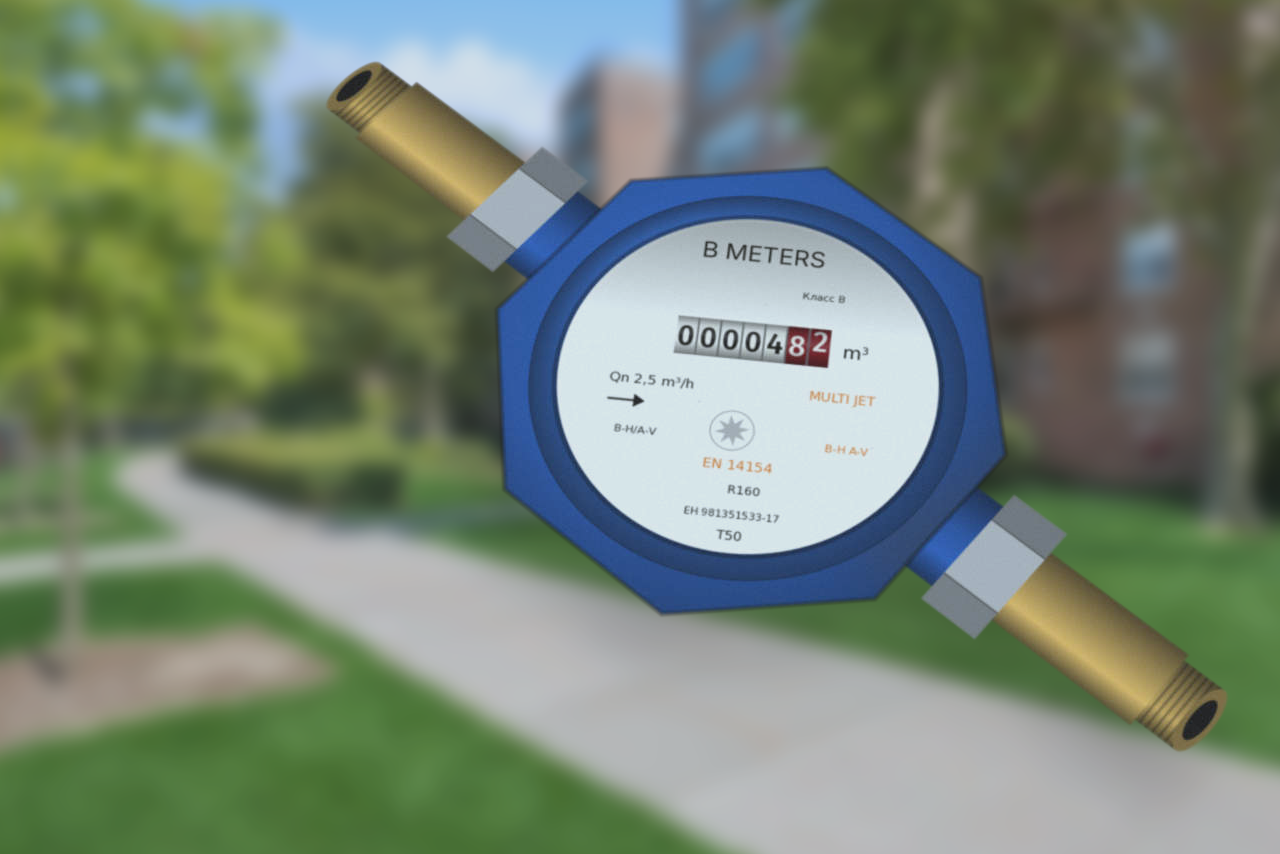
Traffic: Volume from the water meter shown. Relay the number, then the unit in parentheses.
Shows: 4.82 (m³)
